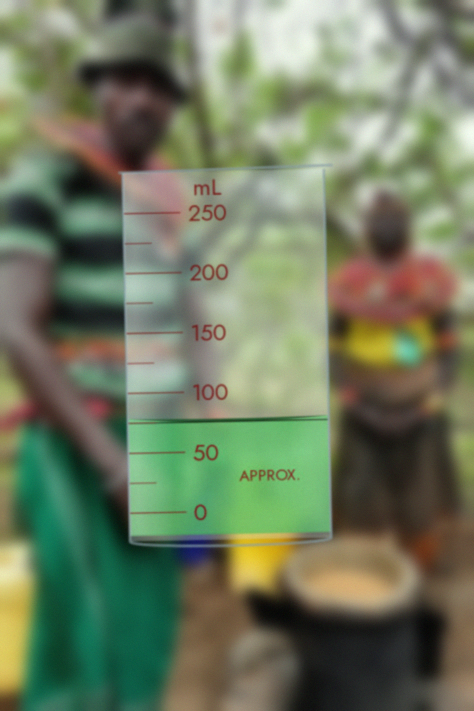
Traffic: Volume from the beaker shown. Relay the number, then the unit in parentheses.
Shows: 75 (mL)
